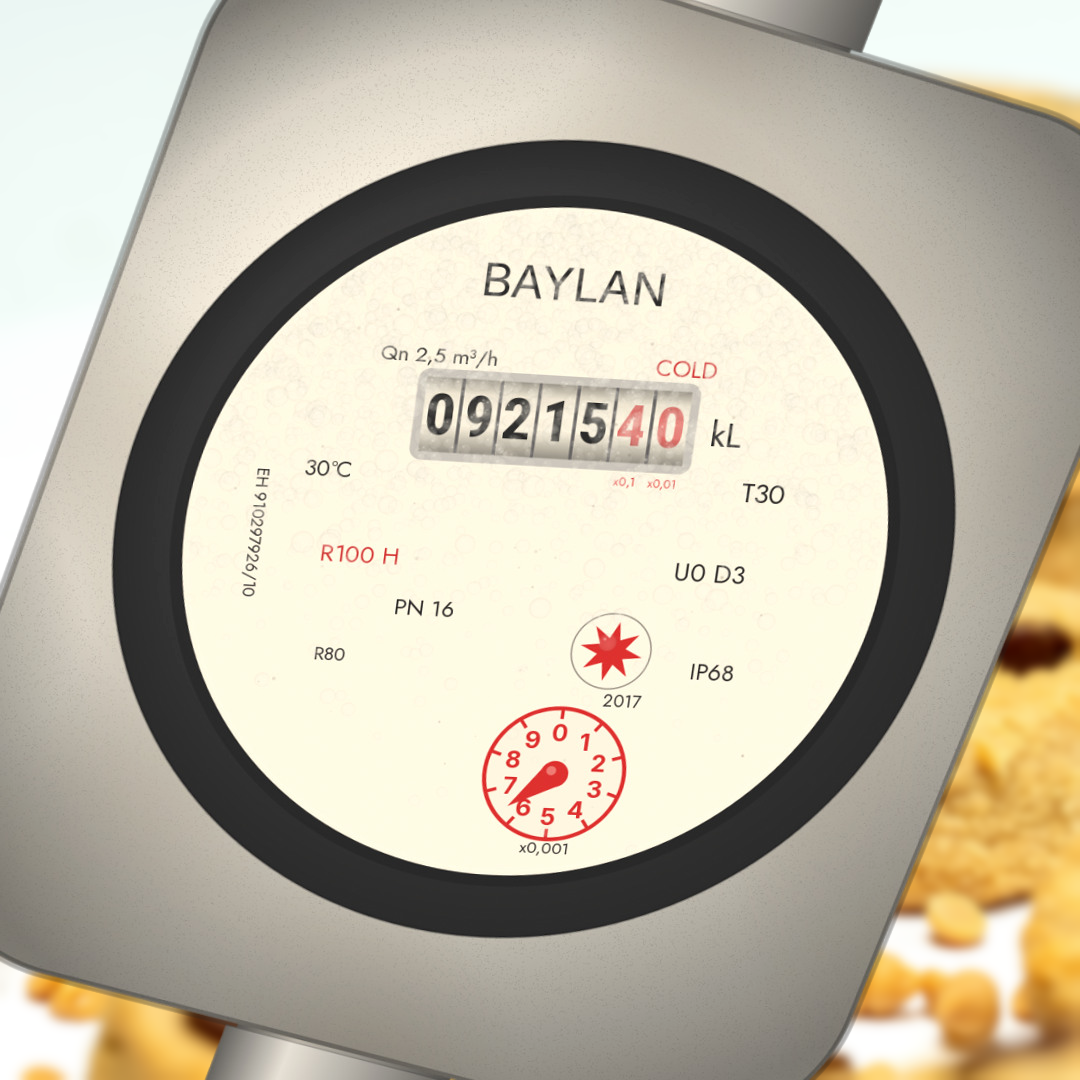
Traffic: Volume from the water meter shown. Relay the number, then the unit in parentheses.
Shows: 9215.406 (kL)
